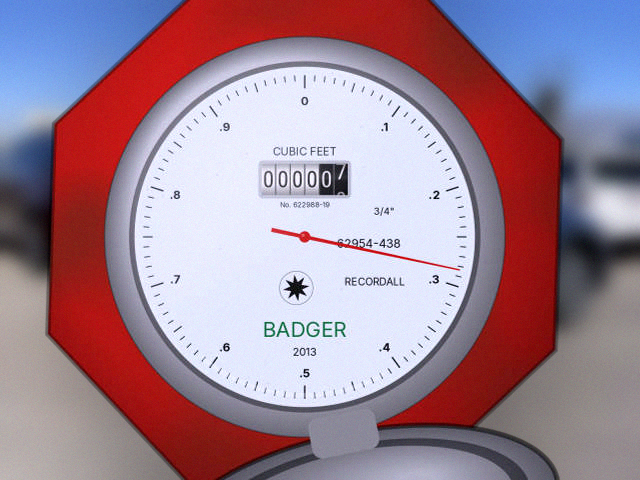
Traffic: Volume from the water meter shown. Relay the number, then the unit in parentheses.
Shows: 7.28 (ft³)
